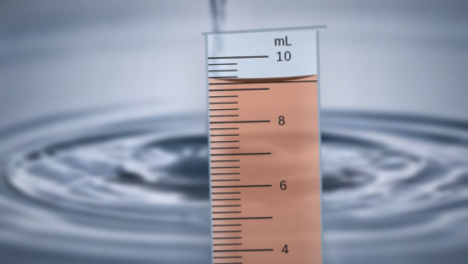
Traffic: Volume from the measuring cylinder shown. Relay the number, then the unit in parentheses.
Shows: 9.2 (mL)
